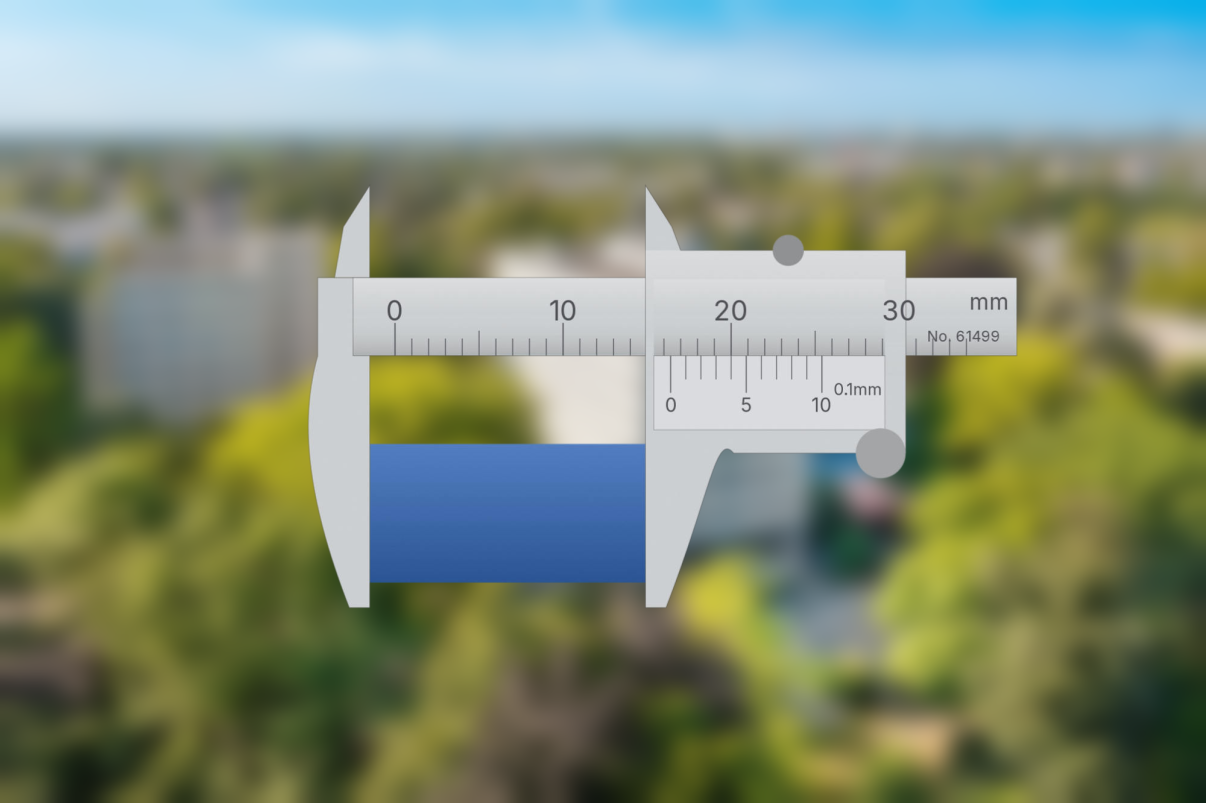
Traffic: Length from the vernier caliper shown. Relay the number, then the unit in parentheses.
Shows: 16.4 (mm)
